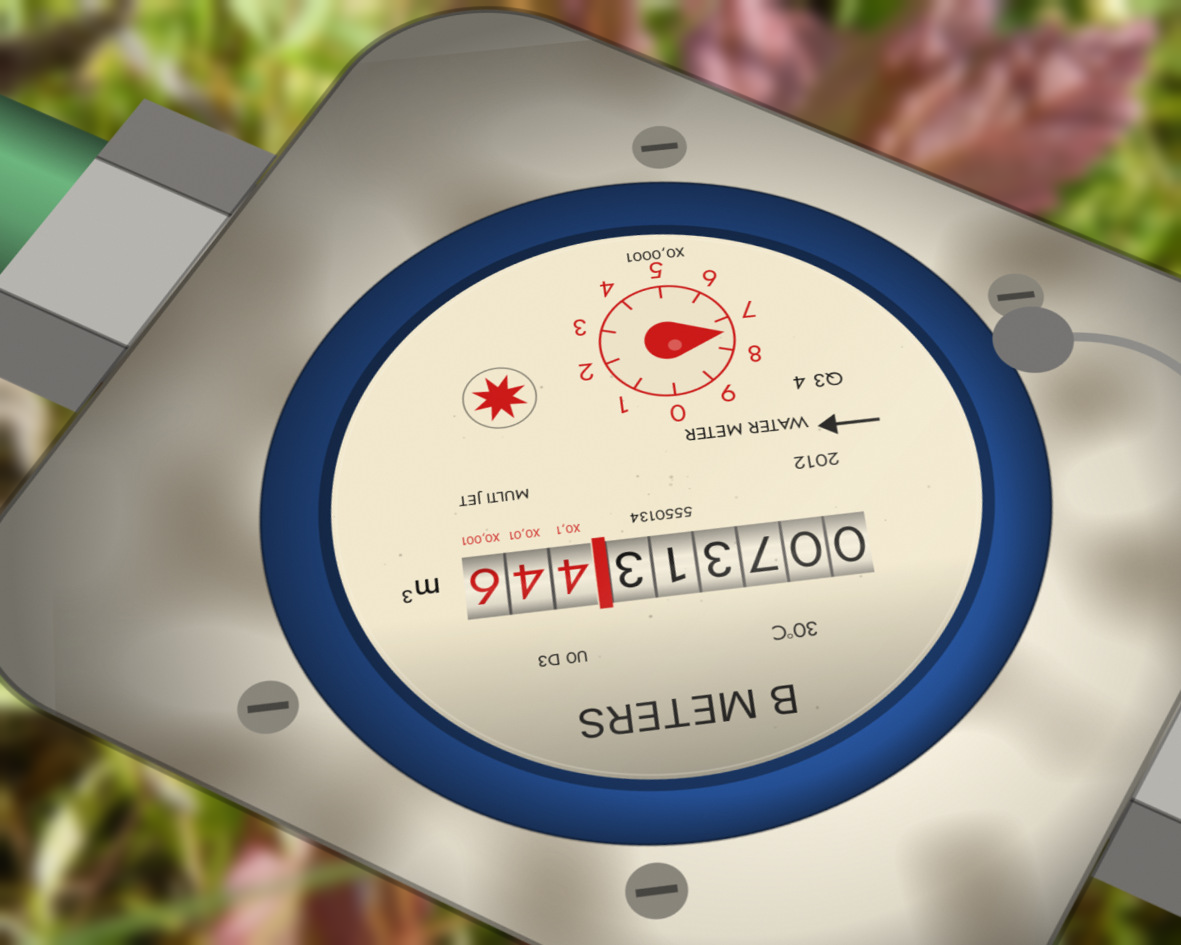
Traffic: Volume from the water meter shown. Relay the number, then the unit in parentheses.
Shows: 7313.4467 (m³)
